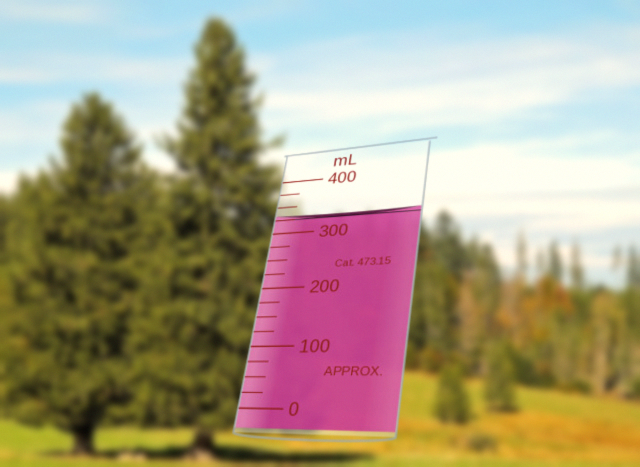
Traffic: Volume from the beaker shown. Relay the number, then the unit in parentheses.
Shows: 325 (mL)
